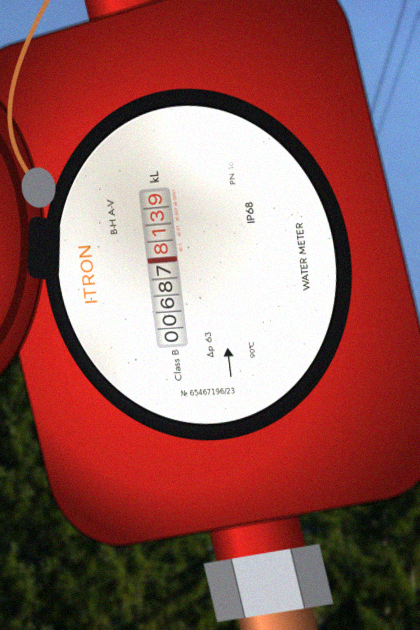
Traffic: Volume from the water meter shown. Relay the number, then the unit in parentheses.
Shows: 687.8139 (kL)
